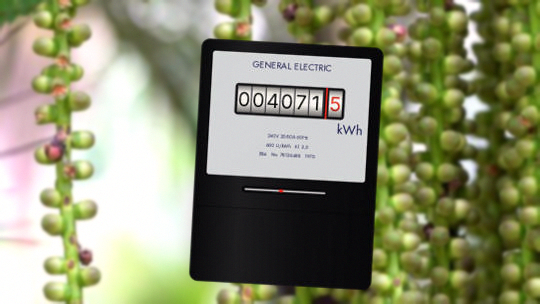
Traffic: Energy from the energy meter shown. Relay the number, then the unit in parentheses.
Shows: 4071.5 (kWh)
